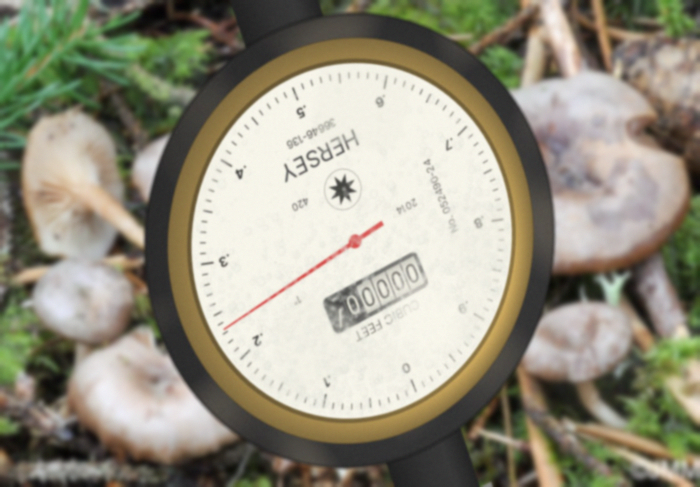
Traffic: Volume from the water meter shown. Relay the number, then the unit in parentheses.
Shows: 7.23 (ft³)
